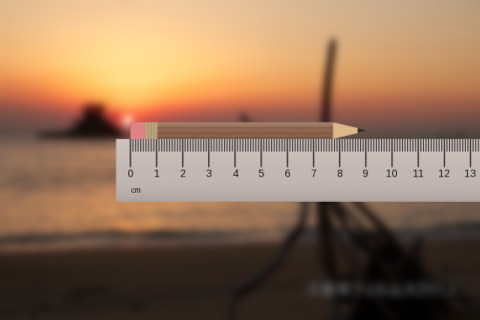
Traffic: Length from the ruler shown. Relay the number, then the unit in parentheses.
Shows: 9 (cm)
